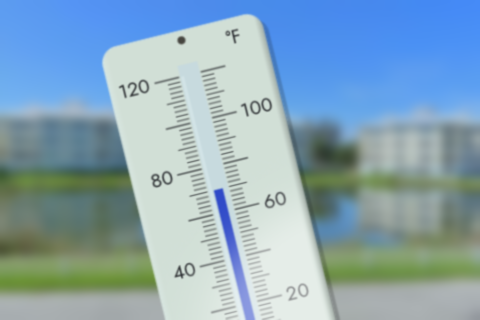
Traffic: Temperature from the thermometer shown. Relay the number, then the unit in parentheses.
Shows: 70 (°F)
